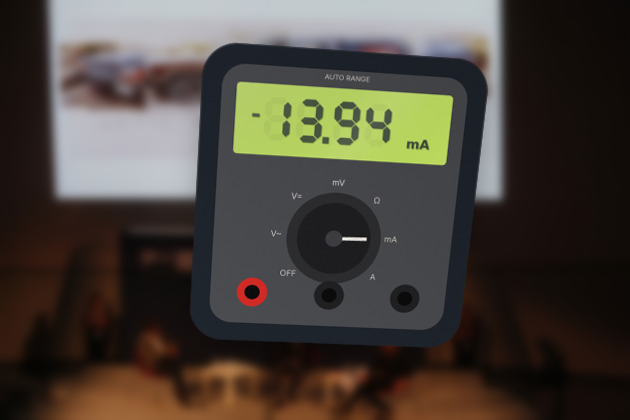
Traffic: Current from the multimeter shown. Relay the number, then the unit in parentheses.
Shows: -13.94 (mA)
